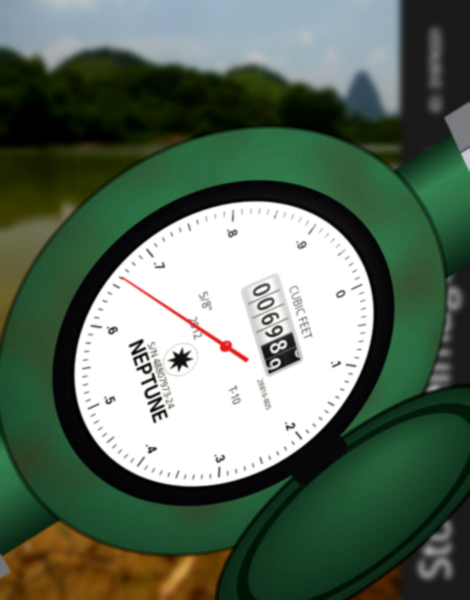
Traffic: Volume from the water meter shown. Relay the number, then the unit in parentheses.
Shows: 6988.66 (ft³)
